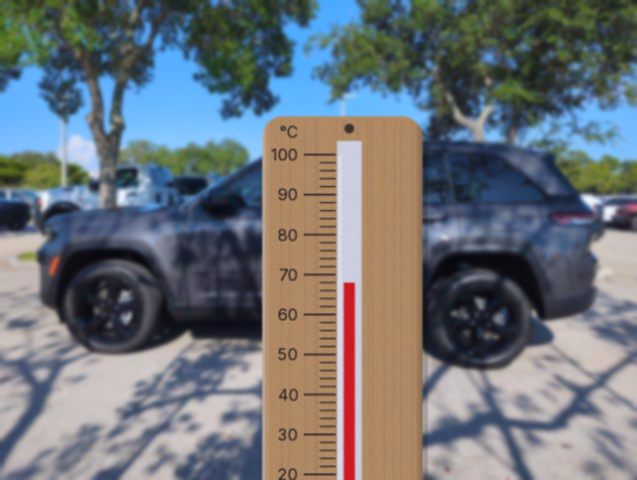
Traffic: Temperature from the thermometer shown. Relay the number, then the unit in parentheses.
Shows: 68 (°C)
